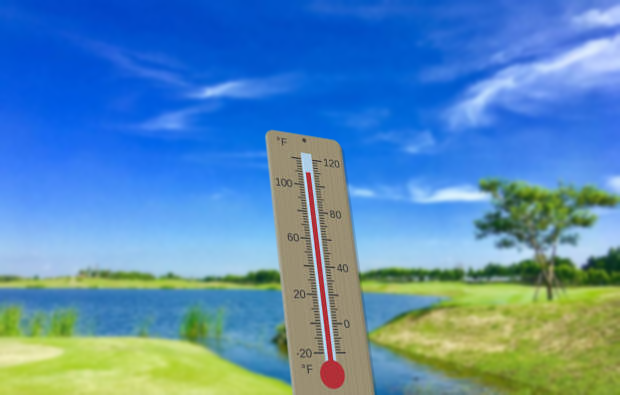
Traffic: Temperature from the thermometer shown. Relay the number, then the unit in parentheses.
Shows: 110 (°F)
